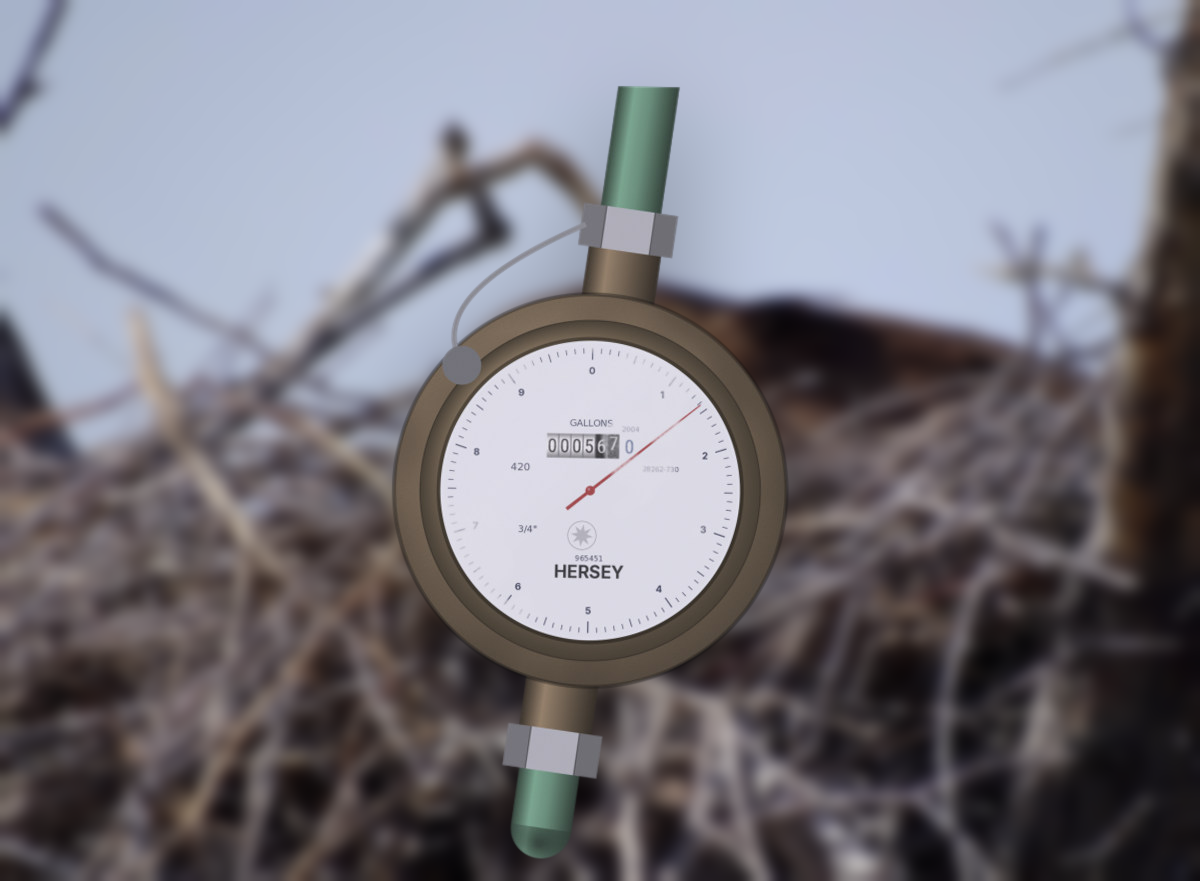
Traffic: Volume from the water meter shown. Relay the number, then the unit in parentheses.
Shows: 5671.4 (gal)
